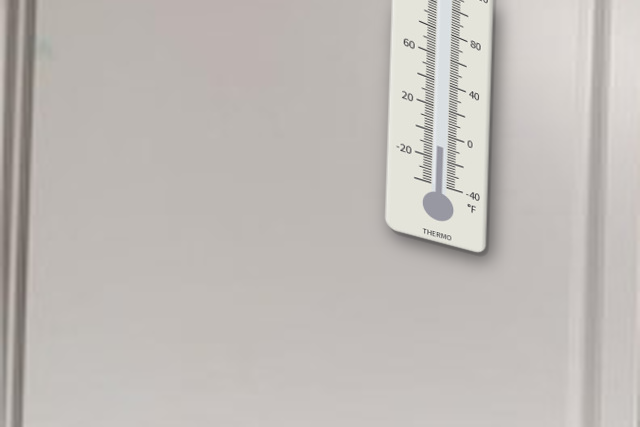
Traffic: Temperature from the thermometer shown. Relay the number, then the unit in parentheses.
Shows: -10 (°F)
